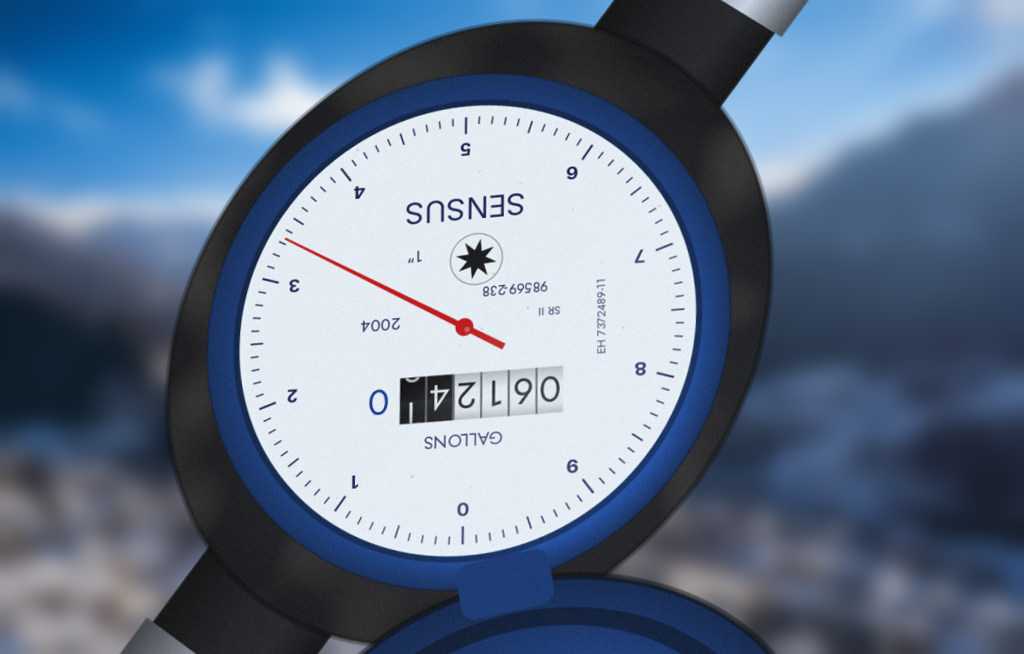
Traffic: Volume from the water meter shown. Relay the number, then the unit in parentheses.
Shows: 612413.3 (gal)
